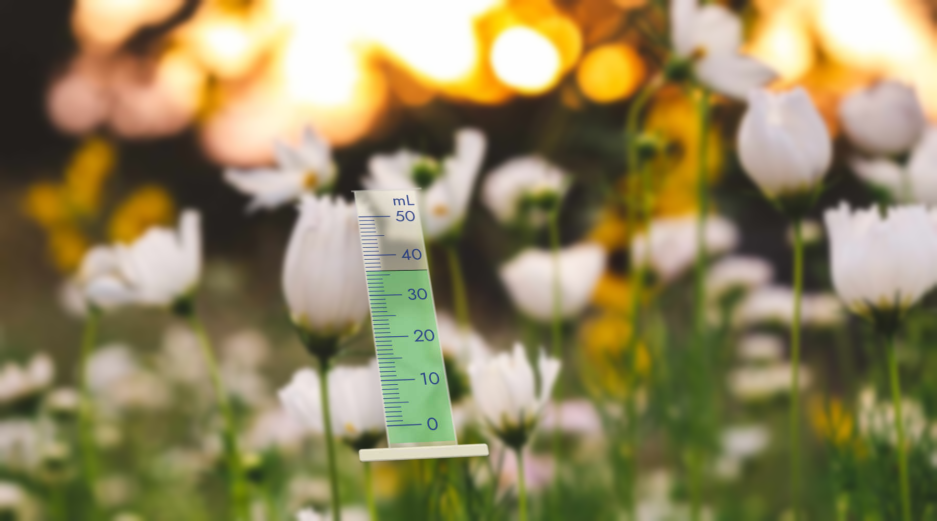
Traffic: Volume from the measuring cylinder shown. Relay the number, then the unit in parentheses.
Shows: 36 (mL)
